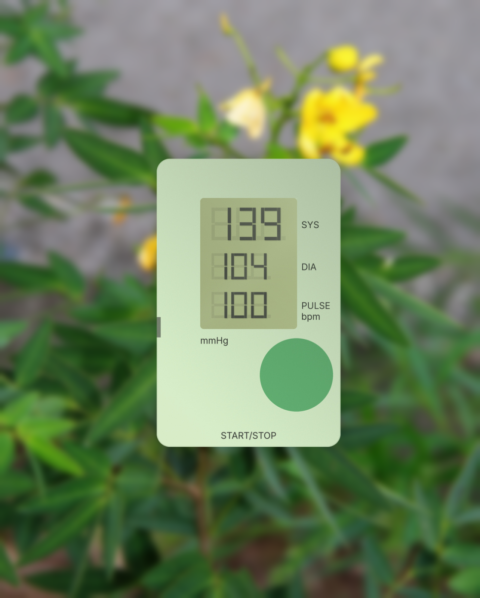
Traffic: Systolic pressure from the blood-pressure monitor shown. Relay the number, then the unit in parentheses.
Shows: 139 (mmHg)
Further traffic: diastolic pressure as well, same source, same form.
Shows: 104 (mmHg)
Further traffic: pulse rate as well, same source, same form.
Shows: 100 (bpm)
